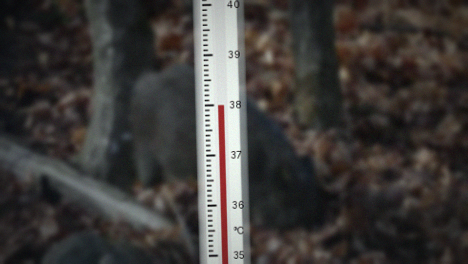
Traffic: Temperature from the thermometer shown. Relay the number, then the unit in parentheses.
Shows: 38 (°C)
